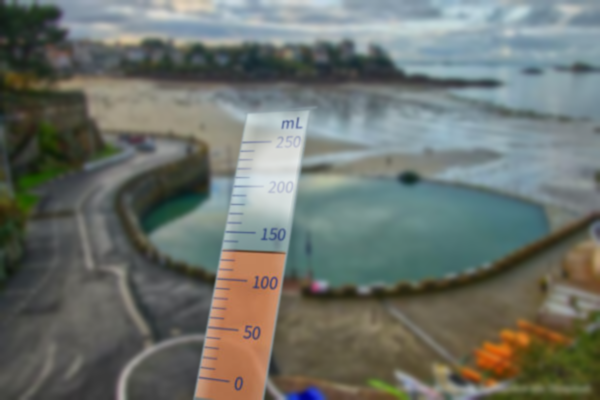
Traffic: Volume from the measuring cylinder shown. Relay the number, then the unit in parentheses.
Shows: 130 (mL)
